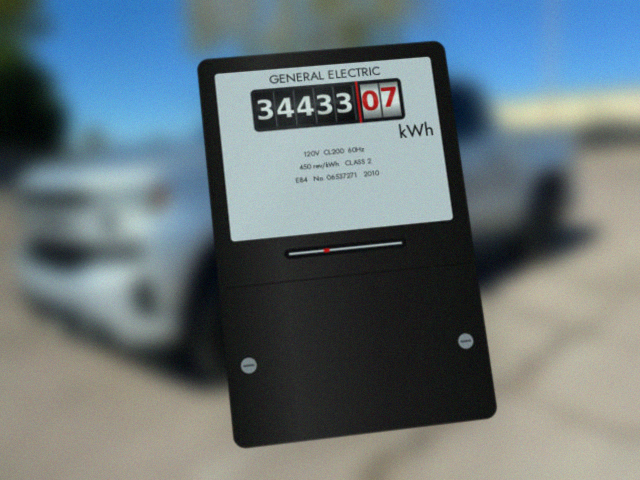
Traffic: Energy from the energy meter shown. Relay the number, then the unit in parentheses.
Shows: 34433.07 (kWh)
